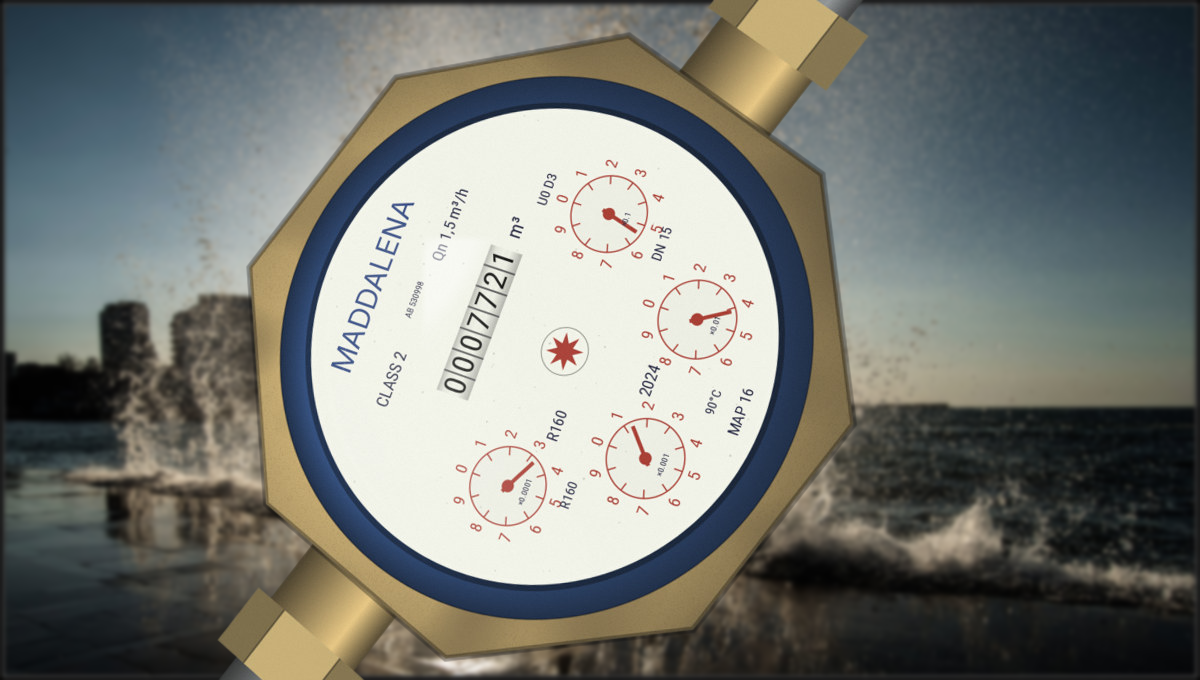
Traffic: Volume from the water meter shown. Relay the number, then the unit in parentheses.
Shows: 7721.5413 (m³)
